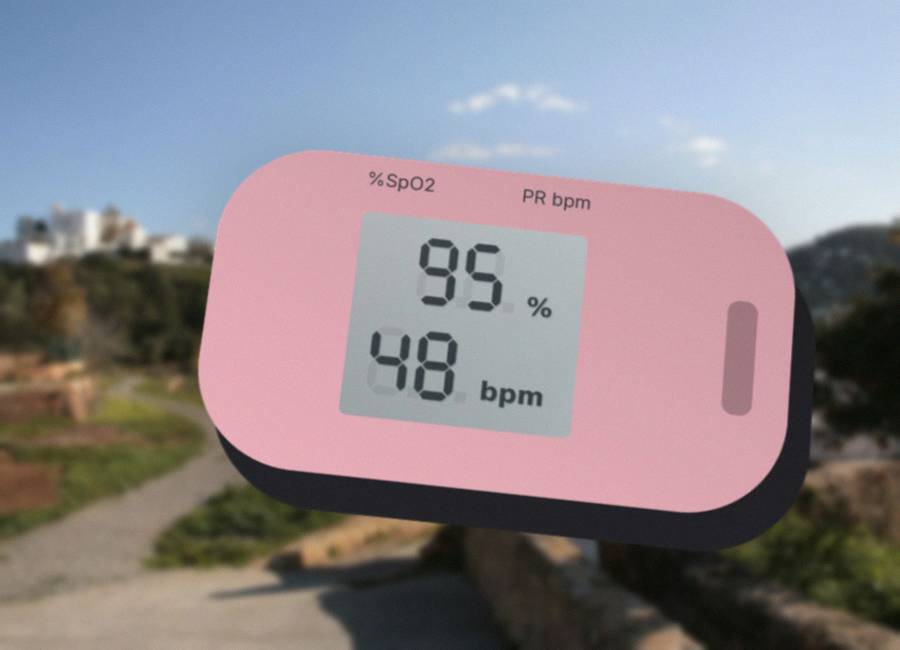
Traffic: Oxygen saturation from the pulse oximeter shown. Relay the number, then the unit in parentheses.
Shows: 95 (%)
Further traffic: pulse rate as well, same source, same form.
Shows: 48 (bpm)
